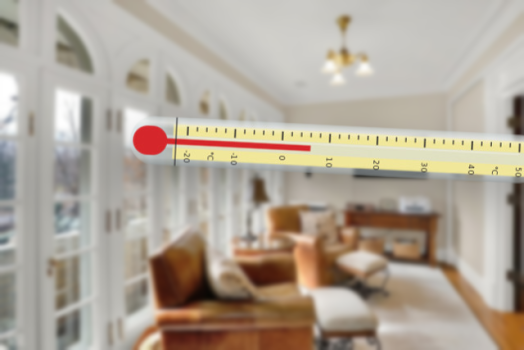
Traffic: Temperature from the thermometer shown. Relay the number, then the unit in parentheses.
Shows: 6 (°C)
